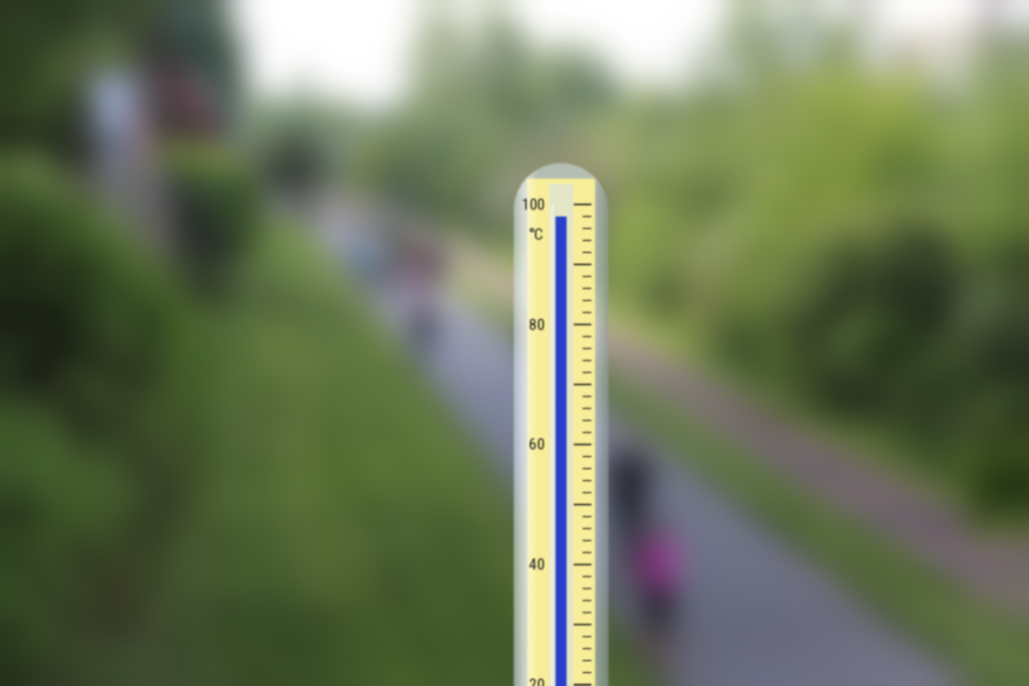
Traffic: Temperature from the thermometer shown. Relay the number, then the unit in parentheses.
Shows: 98 (°C)
